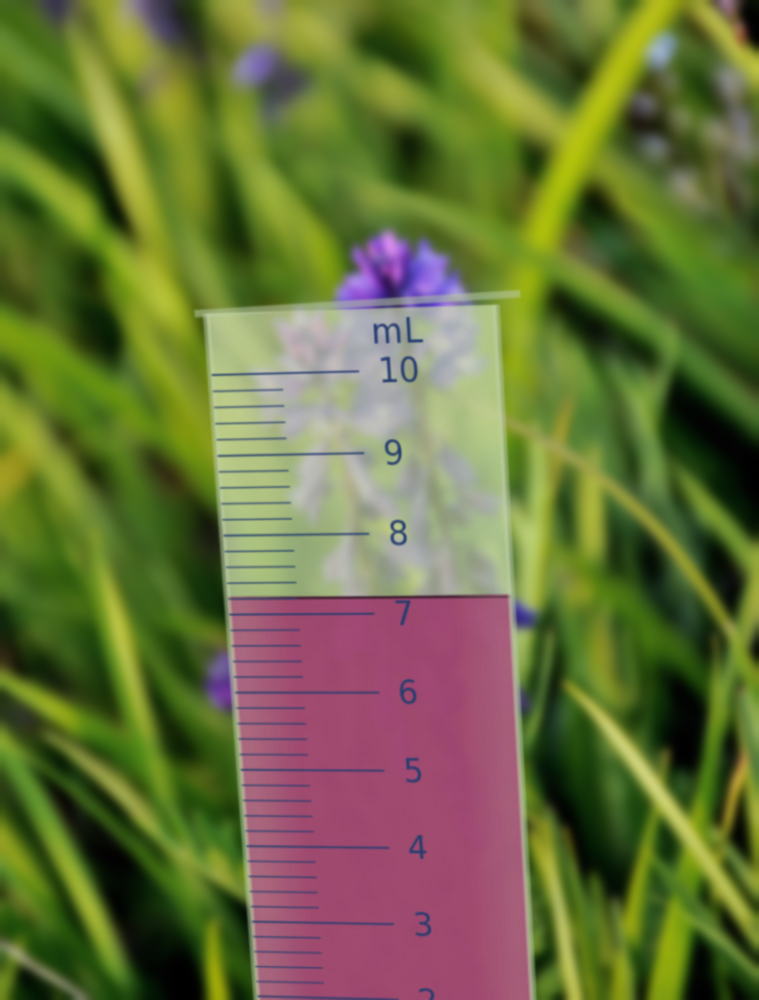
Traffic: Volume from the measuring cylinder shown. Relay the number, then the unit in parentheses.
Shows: 7.2 (mL)
